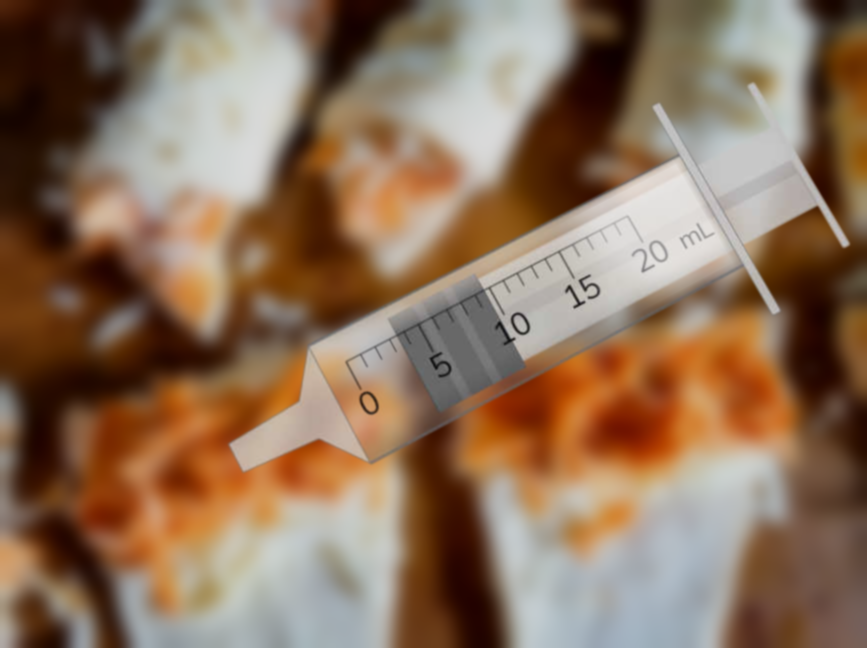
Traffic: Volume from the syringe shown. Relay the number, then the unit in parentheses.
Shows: 3.5 (mL)
